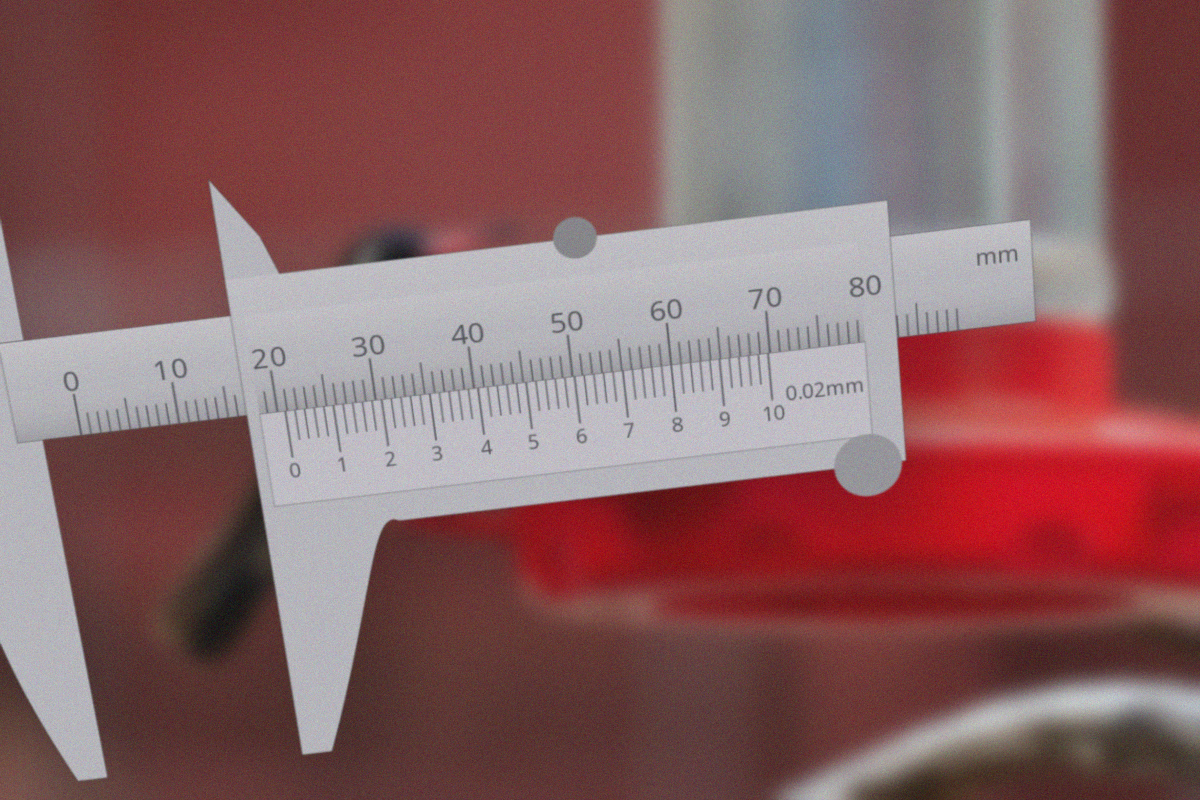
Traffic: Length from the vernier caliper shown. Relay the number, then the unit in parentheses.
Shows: 20.8 (mm)
